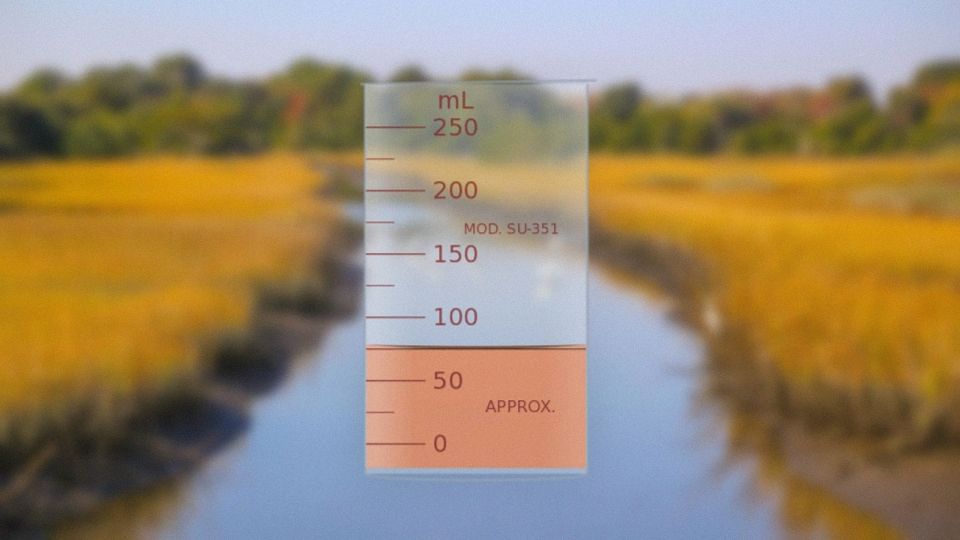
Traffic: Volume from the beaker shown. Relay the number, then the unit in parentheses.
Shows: 75 (mL)
